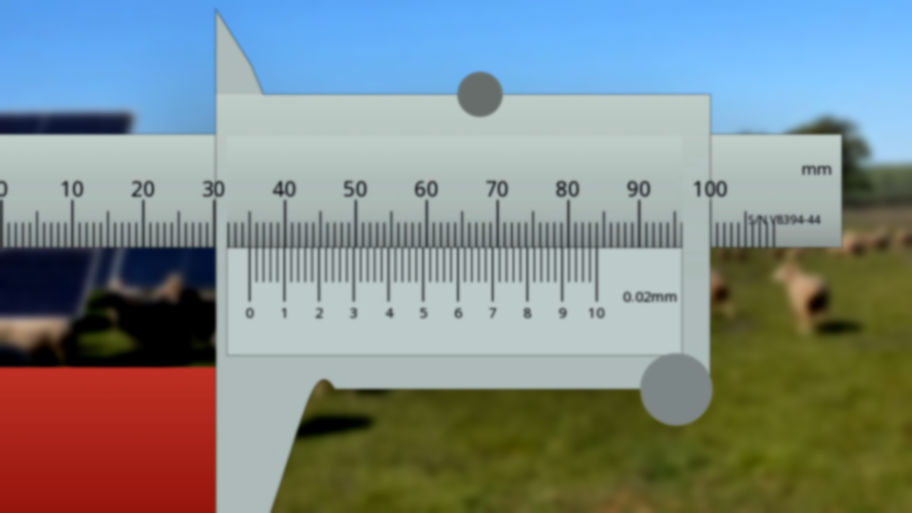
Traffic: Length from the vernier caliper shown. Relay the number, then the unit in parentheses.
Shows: 35.0 (mm)
